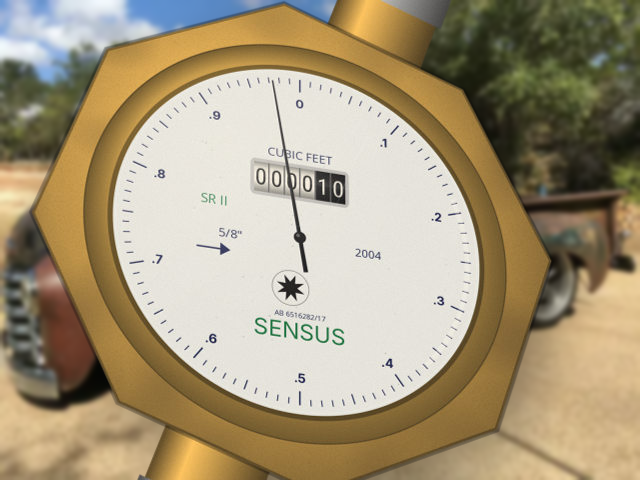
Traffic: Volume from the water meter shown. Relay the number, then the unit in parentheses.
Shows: 9.97 (ft³)
